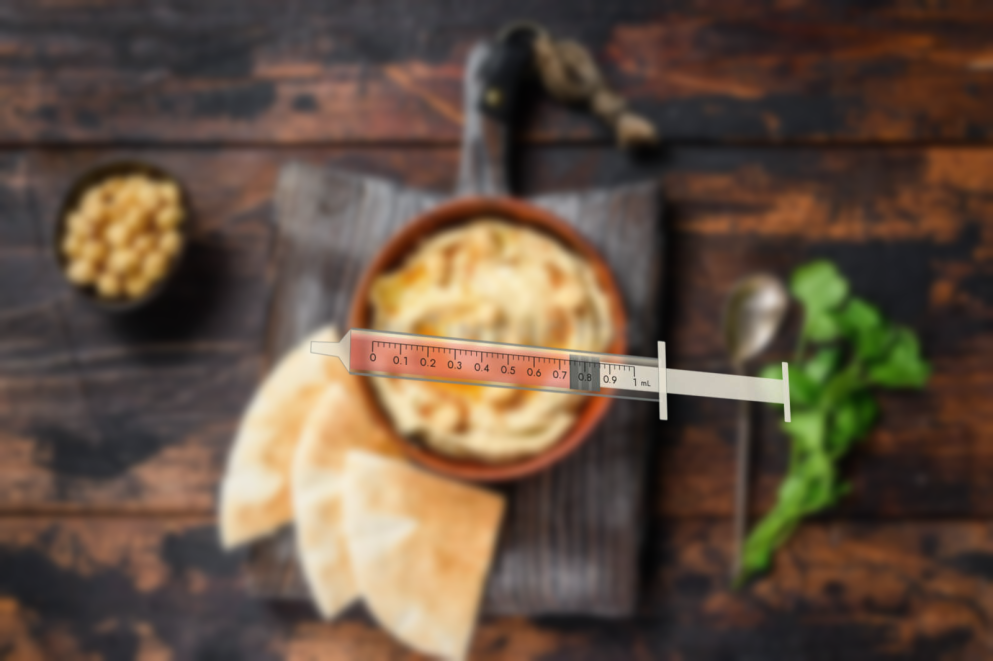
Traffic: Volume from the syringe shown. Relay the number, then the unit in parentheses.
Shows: 0.74 (mL)
